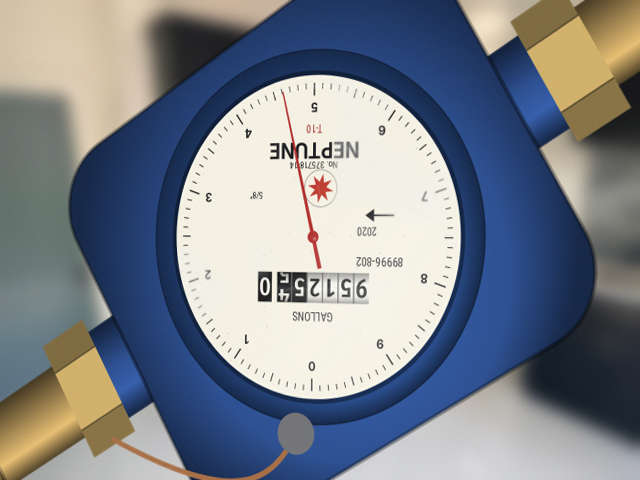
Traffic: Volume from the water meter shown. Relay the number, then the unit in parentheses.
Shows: 9512544.6 (gal)
